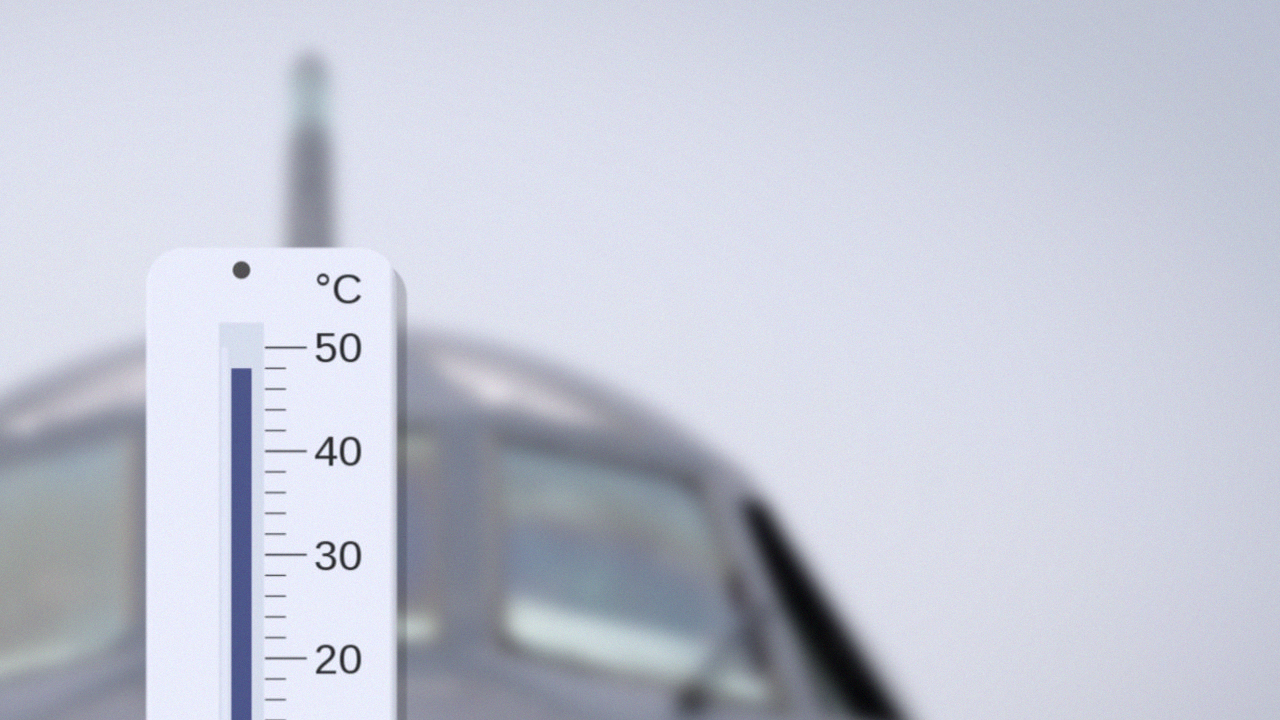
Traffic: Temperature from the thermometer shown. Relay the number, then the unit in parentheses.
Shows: 48 (°C)
